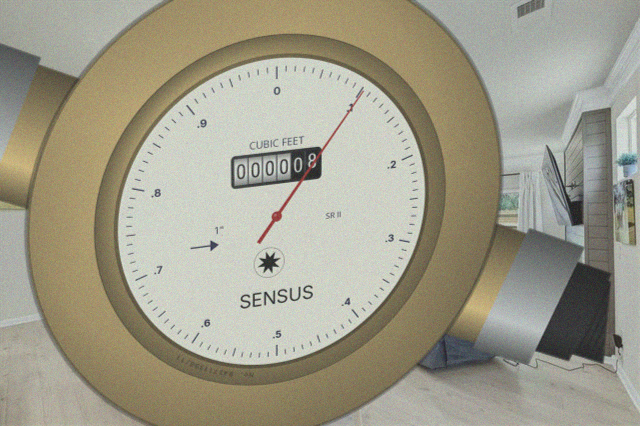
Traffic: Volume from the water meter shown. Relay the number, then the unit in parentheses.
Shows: 8.10 (ft³)
